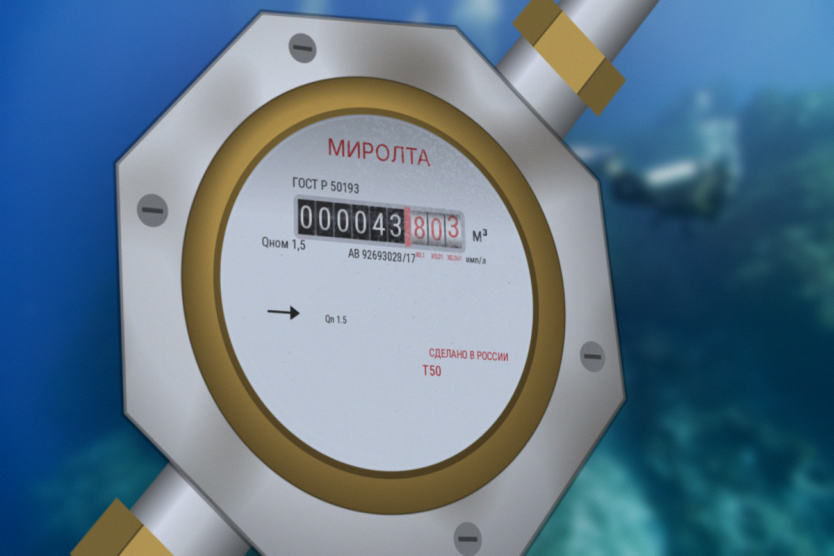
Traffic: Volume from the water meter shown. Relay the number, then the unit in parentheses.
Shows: 43.803 (m³)
